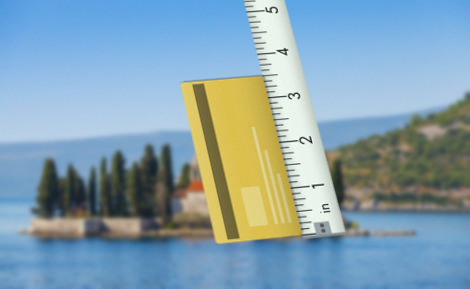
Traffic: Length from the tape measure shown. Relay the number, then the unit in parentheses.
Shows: 3.5 (in)
